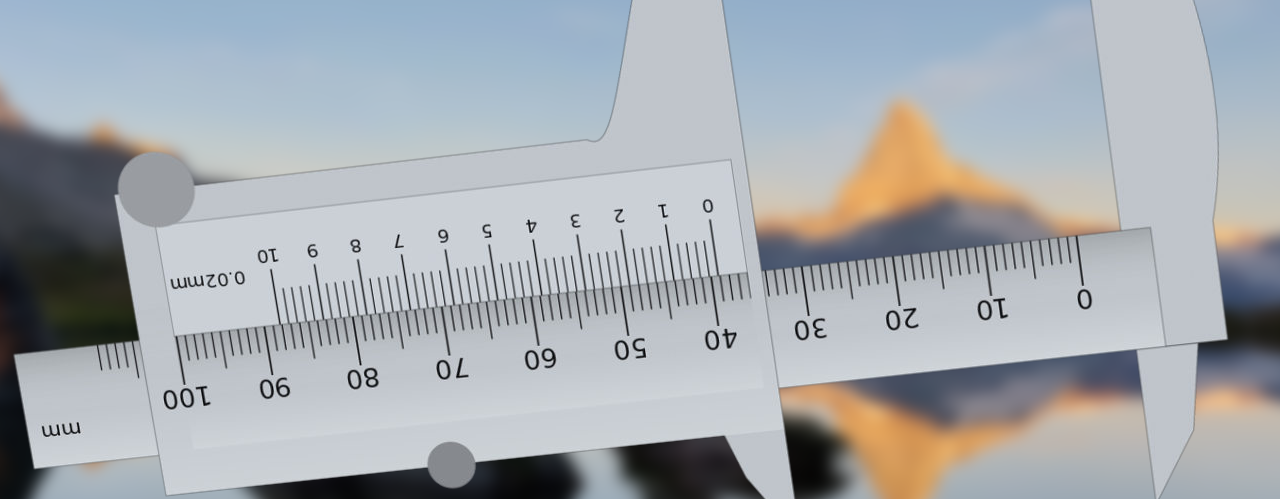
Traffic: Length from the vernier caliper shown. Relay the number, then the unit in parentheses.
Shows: 39.2 (mm)
